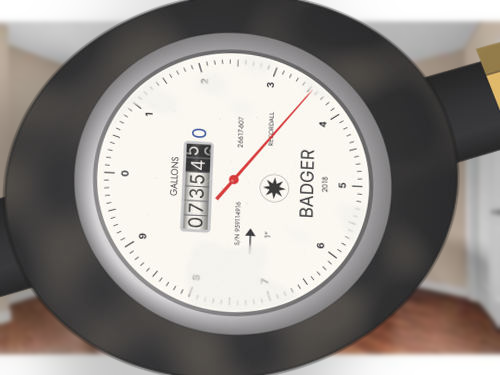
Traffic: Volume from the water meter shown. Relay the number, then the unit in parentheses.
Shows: 735453.5 (gal)
